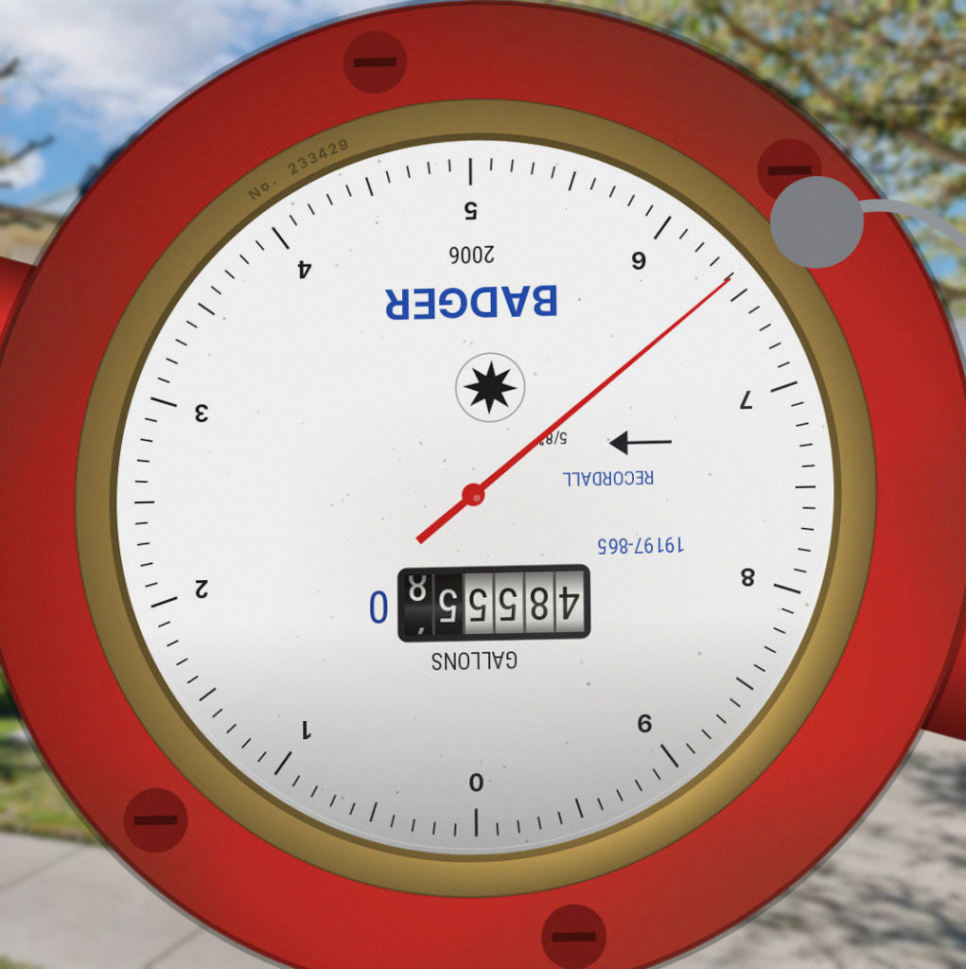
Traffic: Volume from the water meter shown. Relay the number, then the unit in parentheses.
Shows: 4855576.4 (gal)
